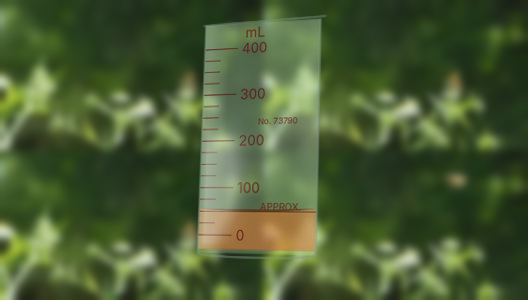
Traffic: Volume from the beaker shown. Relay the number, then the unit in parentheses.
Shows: 50 (mL)
